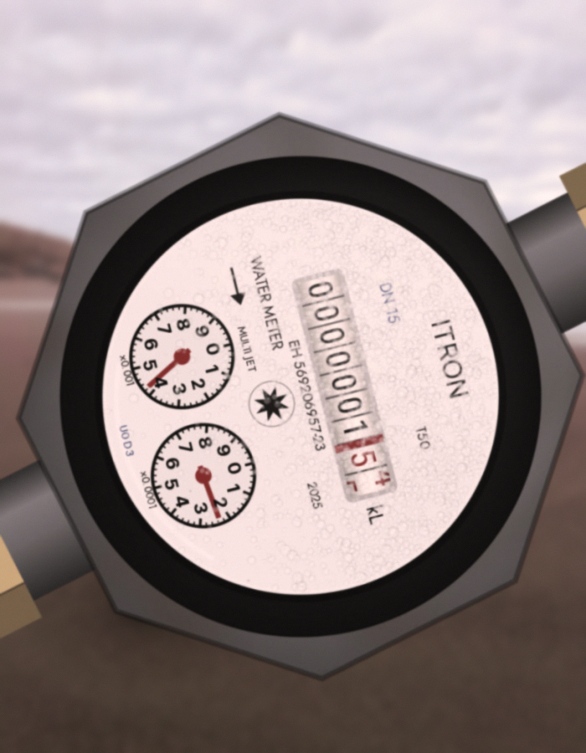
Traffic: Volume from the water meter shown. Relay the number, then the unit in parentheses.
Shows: 1.5442 (kL)
